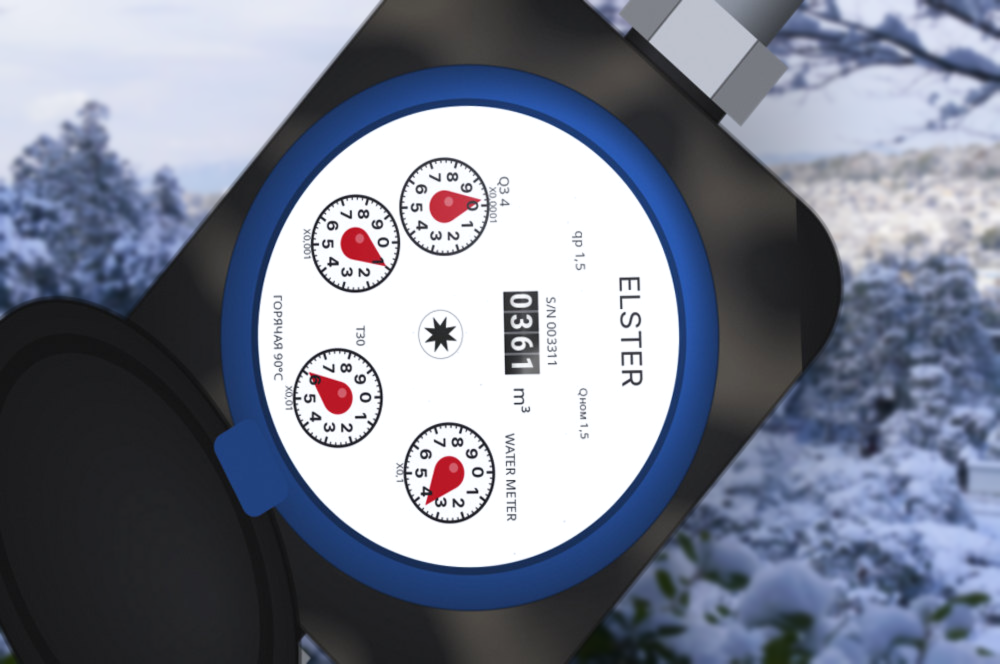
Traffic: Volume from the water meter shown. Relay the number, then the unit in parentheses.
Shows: 361.3609 (m³)
